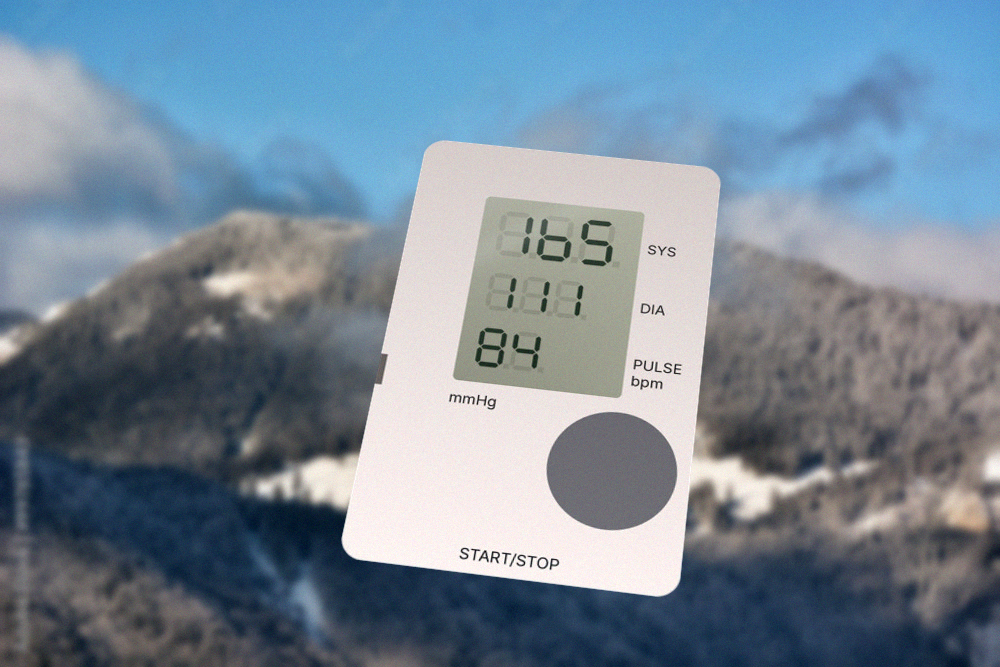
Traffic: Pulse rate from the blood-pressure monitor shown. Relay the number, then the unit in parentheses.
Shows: 84 (bpm)
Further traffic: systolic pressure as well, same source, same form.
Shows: 165 (mmHg)
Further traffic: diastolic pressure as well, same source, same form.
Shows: 111 (mmHg)
